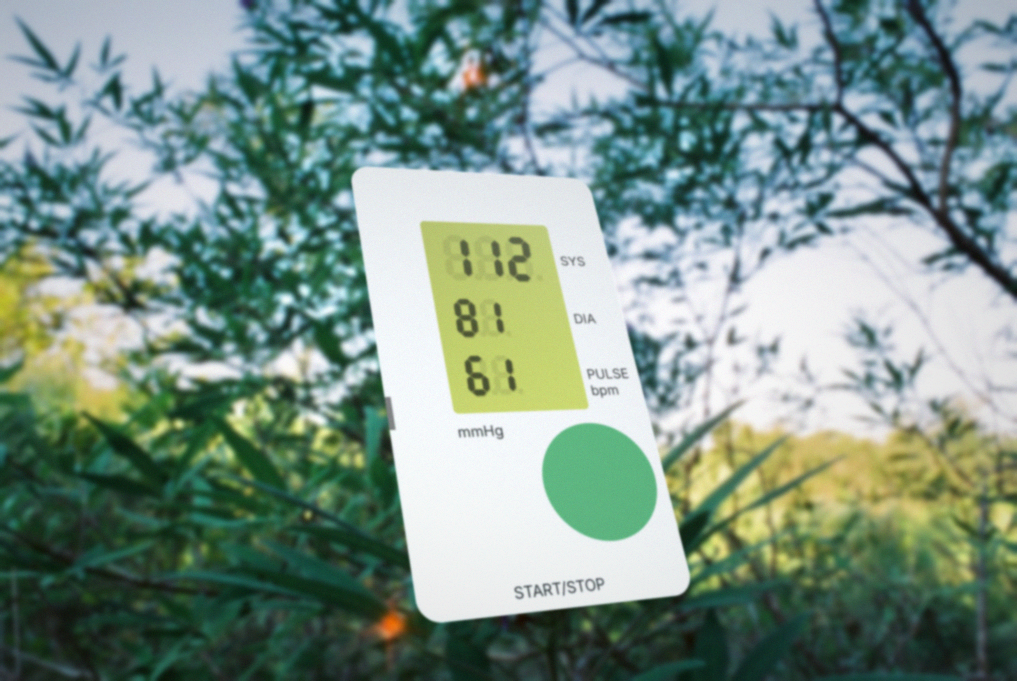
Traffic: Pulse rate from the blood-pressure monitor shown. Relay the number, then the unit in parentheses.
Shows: 61 (bpm)
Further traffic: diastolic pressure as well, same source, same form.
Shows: 81 (mmHg)
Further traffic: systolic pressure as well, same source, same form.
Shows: 112 (mmHg)
